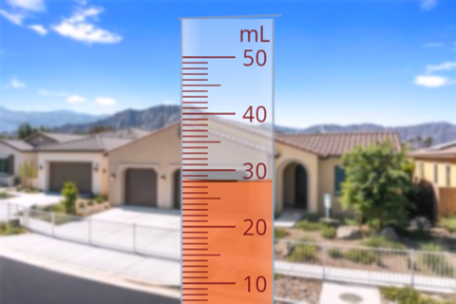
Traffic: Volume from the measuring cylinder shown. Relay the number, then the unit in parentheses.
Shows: 28 (mL)
